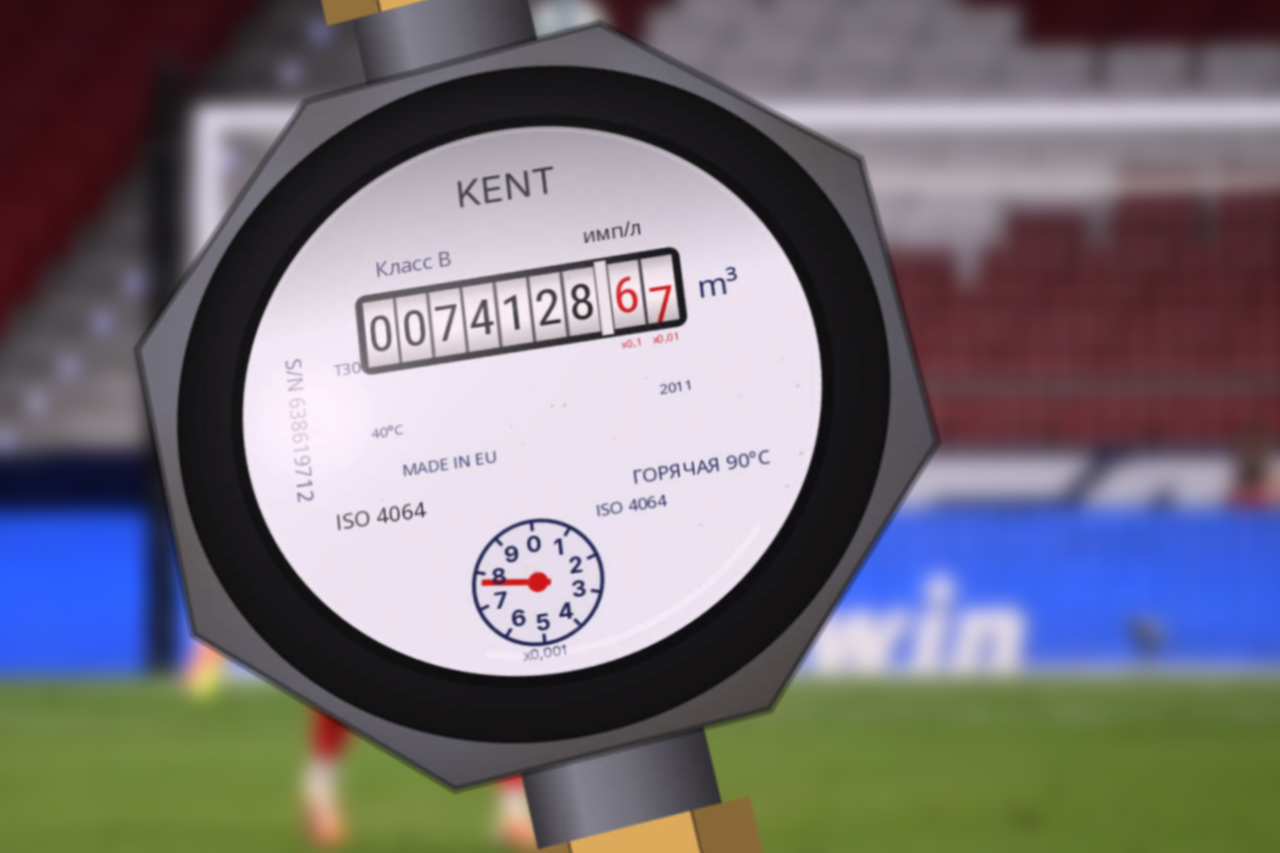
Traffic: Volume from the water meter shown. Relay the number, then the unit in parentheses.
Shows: 74128.667 (m³)
